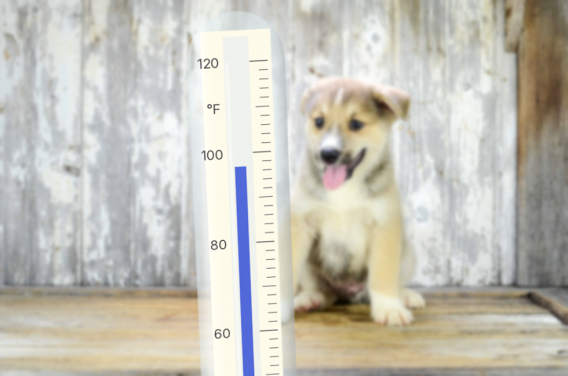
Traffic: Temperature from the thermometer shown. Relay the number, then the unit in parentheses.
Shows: 97 (°F)
